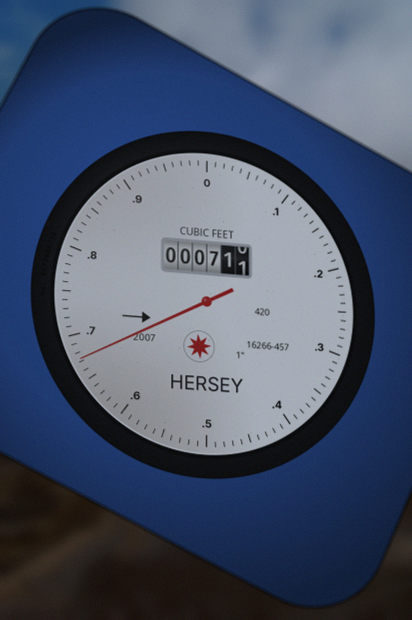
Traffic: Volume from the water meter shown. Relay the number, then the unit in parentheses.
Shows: 710.67 (ft³)
